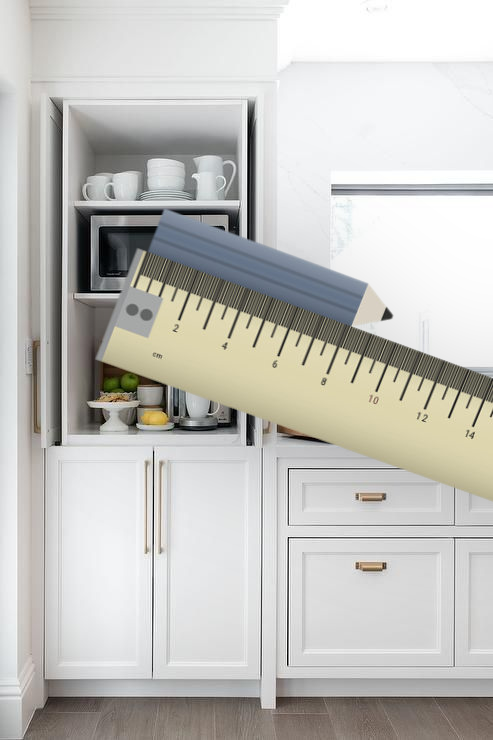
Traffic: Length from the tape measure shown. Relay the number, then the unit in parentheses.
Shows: 9.5 (cm)
